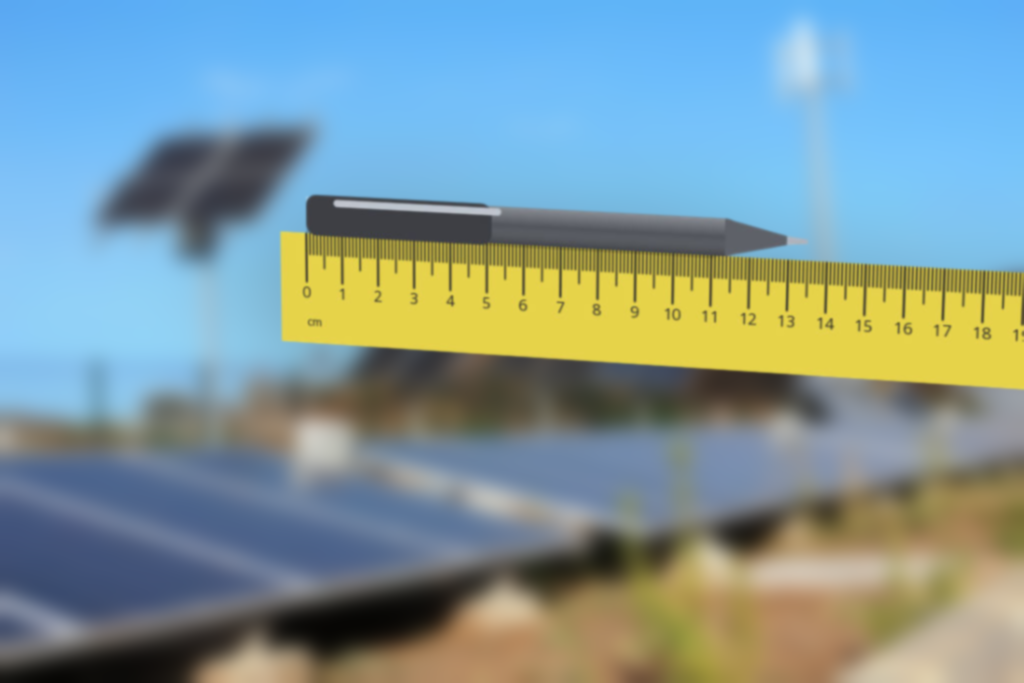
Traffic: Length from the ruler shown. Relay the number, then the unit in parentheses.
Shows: 13.5 (cm)
